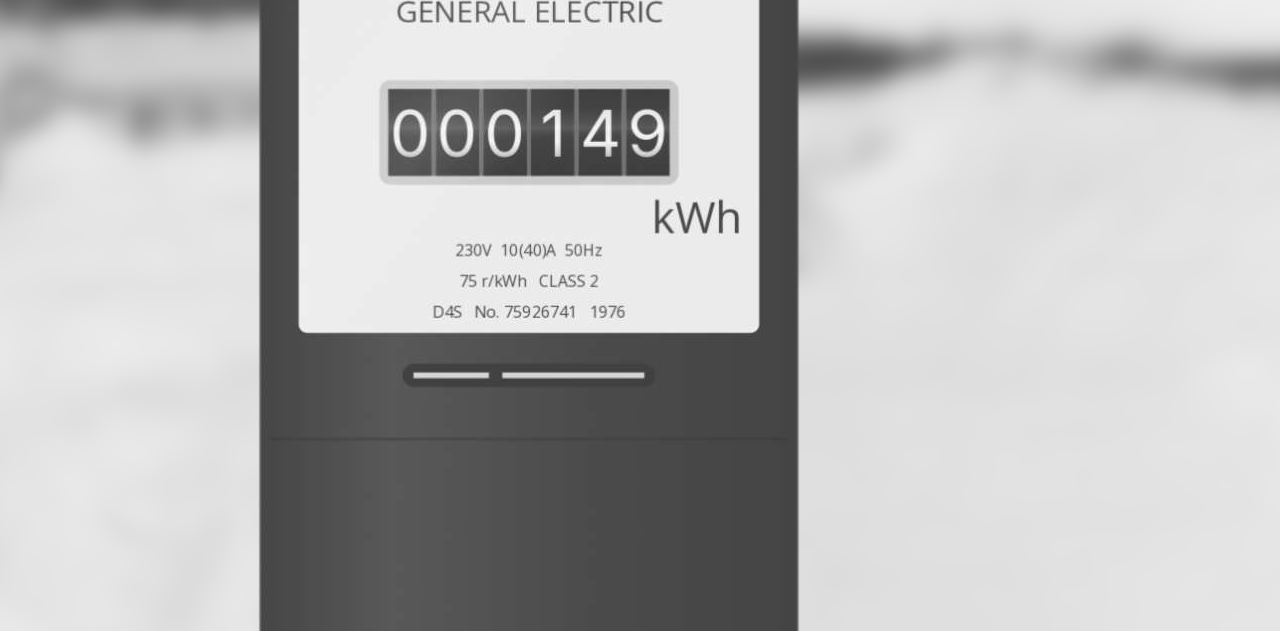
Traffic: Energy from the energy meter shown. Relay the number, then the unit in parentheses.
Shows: 149 (kWh)
